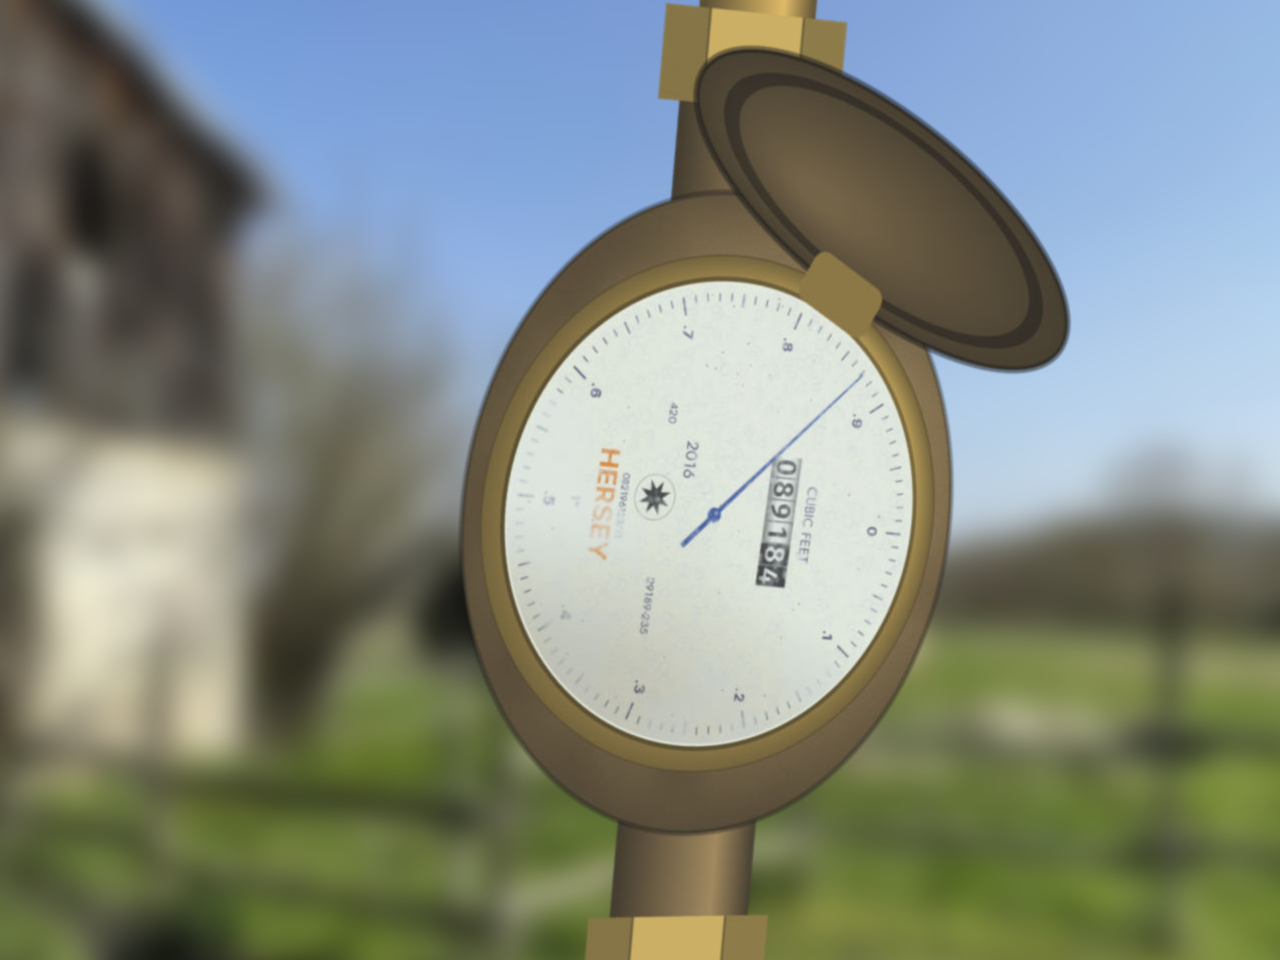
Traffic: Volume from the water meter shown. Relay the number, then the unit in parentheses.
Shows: 89183.87 (ft³)
